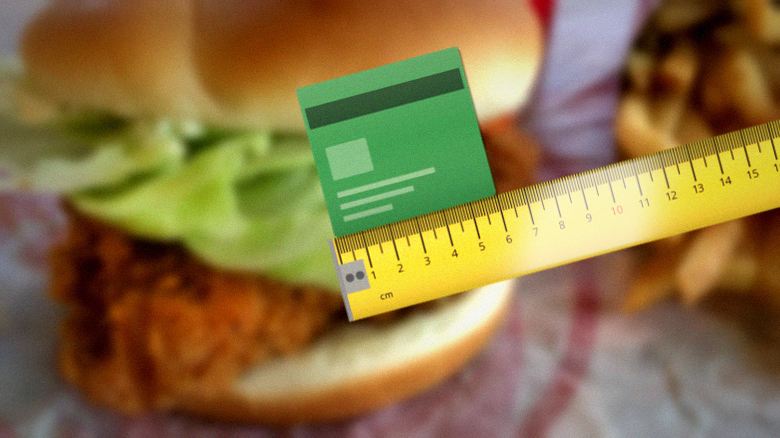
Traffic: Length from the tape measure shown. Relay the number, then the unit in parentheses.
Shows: 6 (cm)
